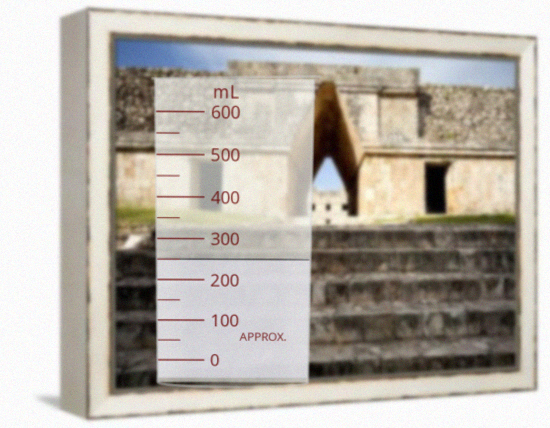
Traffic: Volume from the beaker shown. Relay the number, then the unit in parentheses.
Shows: 250 (mL)
